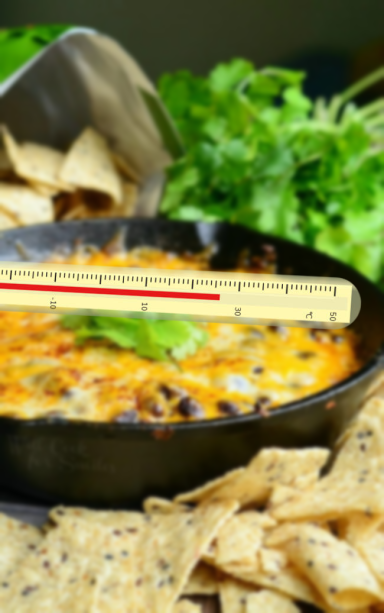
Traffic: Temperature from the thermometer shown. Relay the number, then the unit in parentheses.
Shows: 26 (°C)
